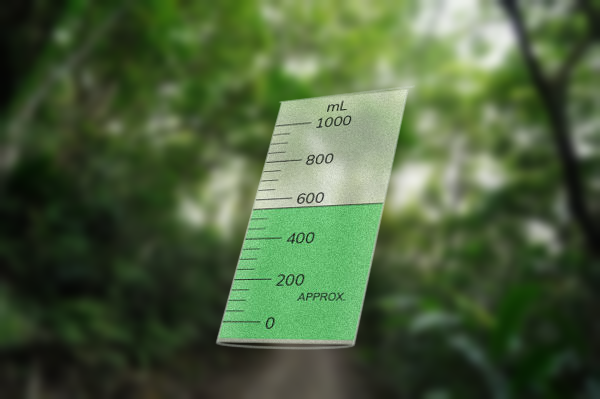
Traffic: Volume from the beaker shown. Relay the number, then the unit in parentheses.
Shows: 550 (mL)
